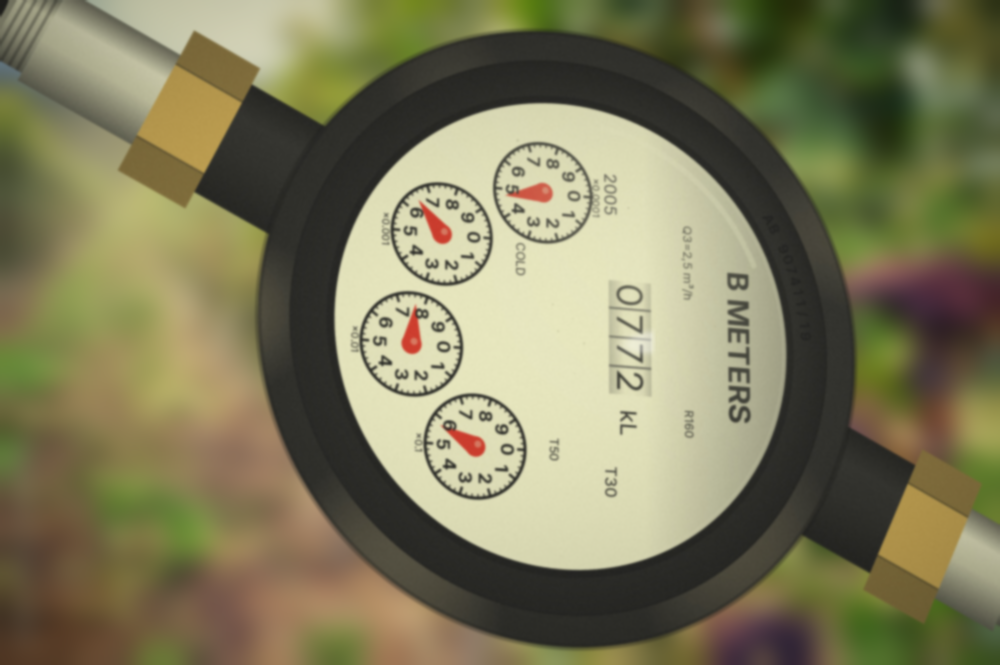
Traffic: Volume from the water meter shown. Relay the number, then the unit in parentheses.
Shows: 772.5764 (kL)
